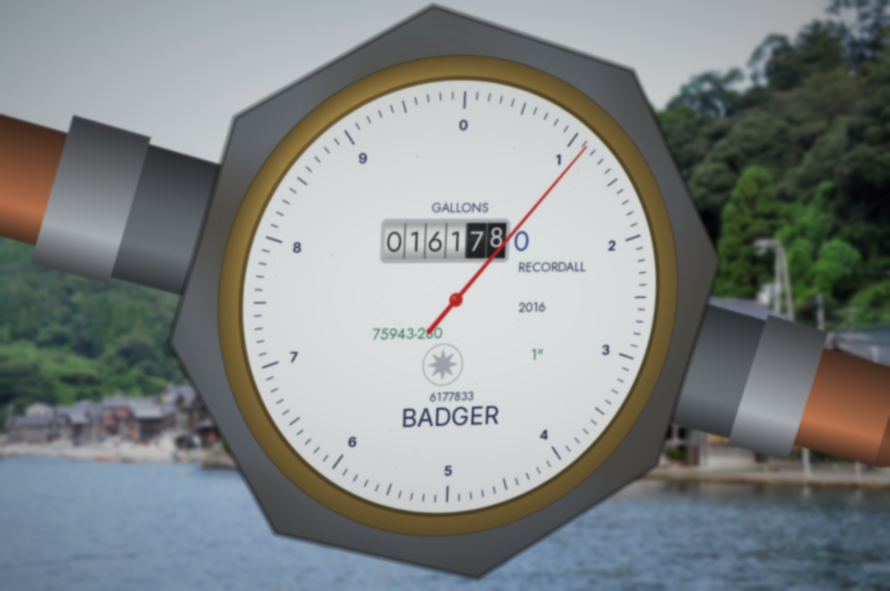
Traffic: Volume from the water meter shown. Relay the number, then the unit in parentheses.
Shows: 161781.1 (gal)
